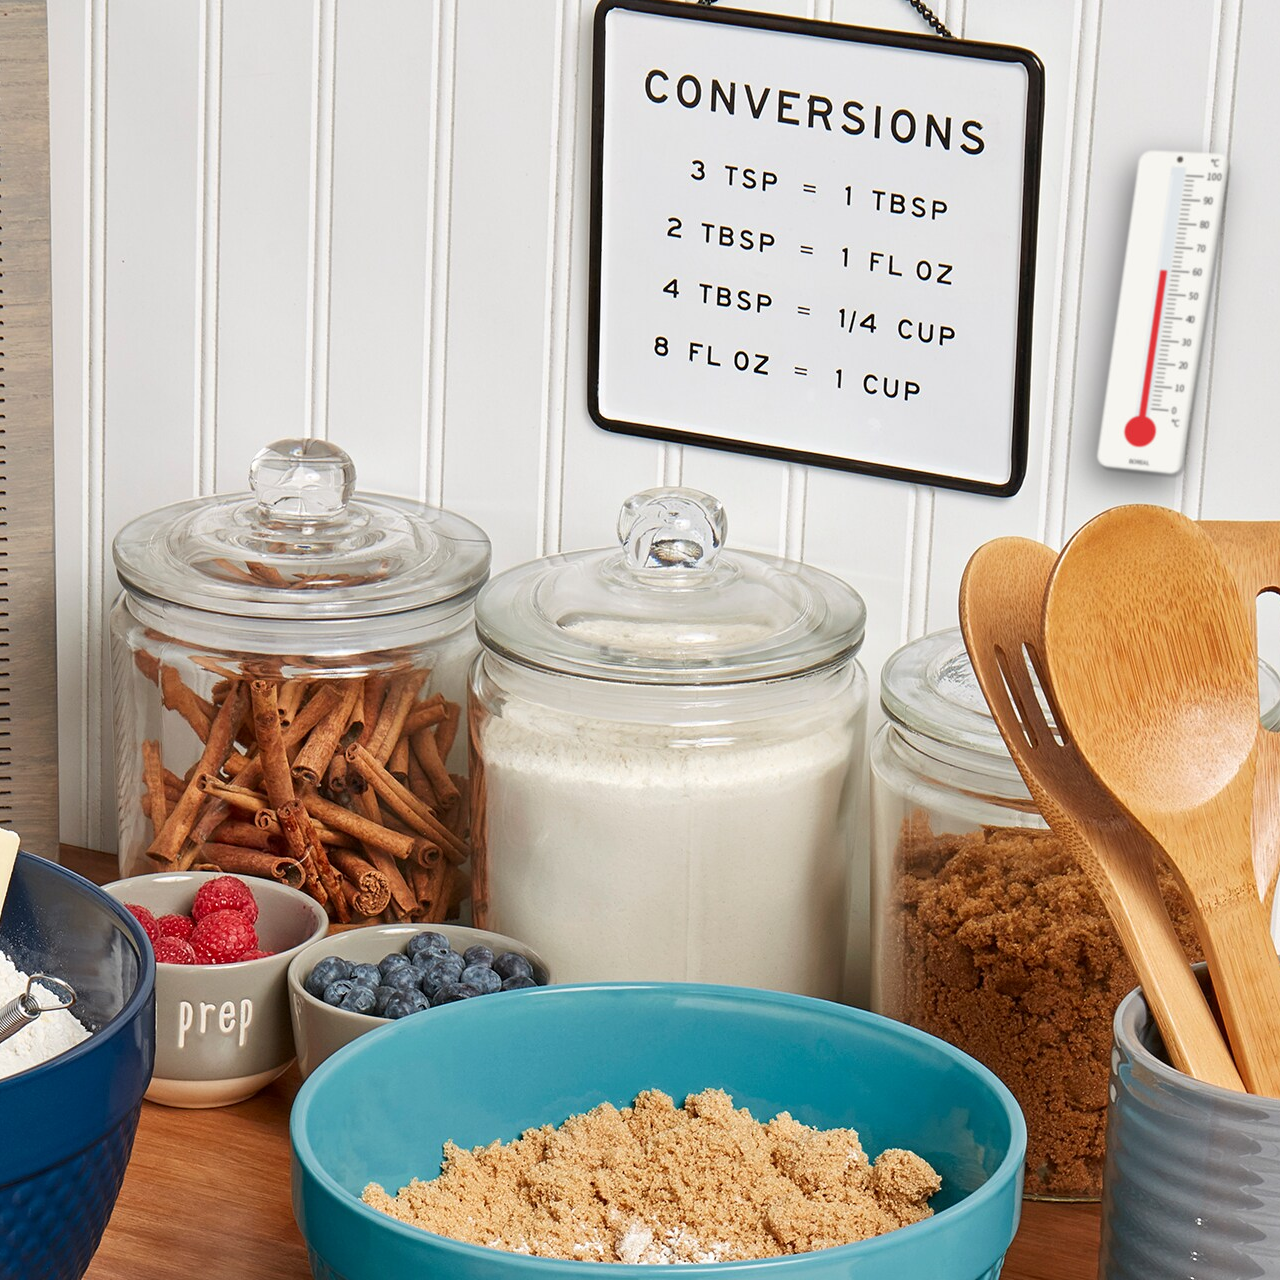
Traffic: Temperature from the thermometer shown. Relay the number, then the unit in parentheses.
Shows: 60 (°C)
